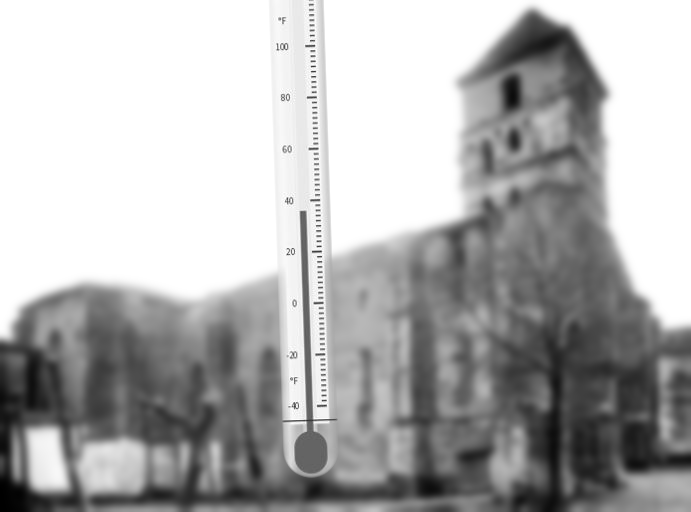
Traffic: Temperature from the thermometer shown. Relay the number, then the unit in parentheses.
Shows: 36 (°F)
